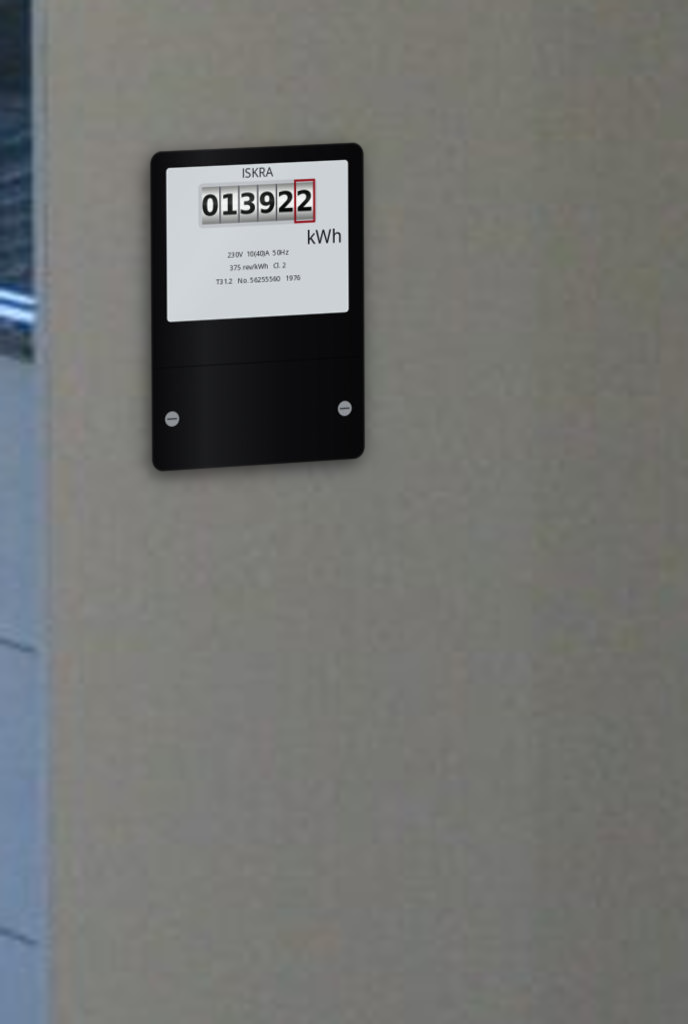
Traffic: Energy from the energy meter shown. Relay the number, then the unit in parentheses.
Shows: 1392.2 (kWh)
